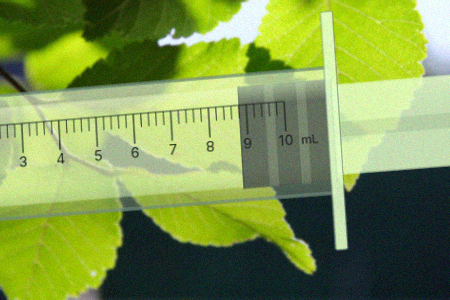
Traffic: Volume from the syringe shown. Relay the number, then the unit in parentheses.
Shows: 8.8 (mL)
